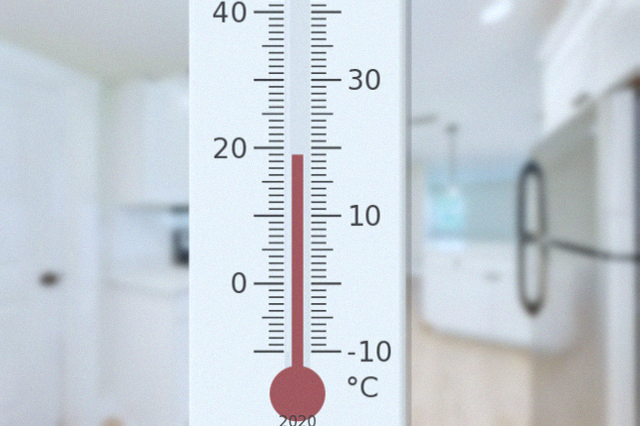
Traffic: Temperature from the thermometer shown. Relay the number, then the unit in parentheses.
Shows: 19 (°C)
